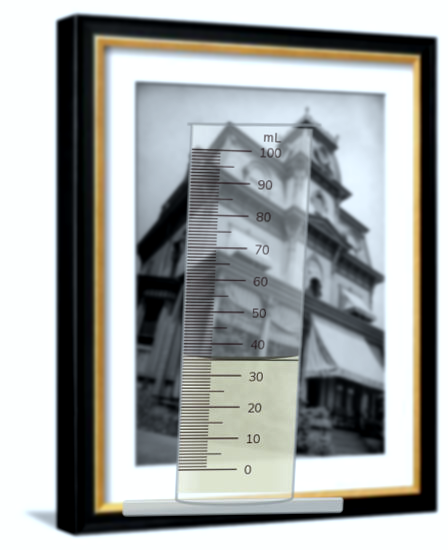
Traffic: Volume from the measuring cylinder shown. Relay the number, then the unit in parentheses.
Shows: 35 (mL)
